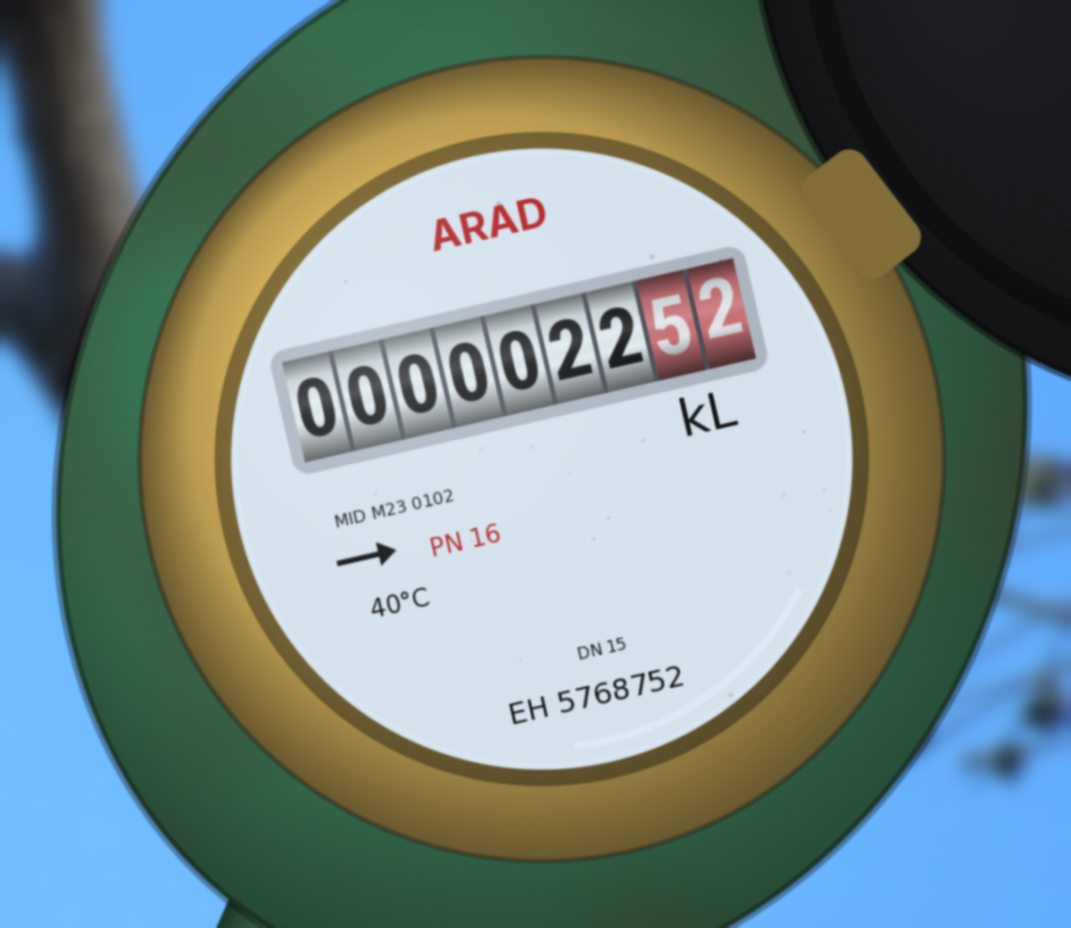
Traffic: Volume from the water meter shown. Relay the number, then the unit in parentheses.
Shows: 22.52 (kL)
